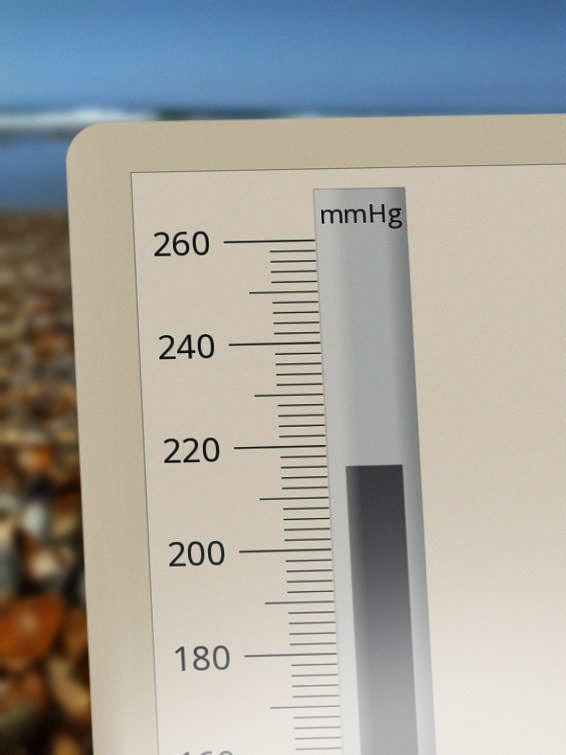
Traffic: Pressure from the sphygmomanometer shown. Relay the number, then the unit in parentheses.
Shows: 216 (mmHg)
